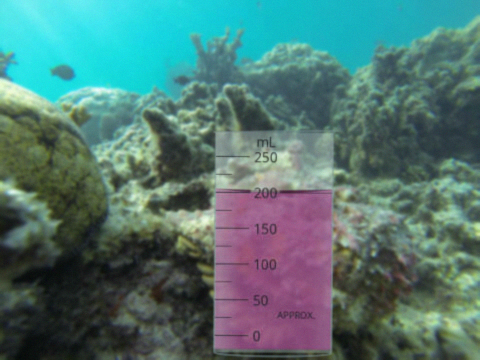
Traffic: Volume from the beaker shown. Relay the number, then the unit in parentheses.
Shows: 200 (mL)
